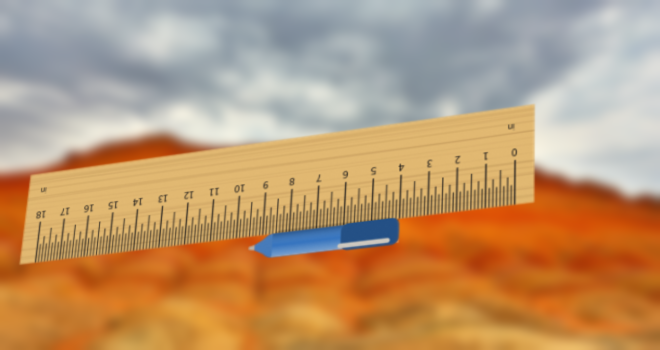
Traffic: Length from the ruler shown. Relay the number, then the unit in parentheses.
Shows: 5.5 (in)
